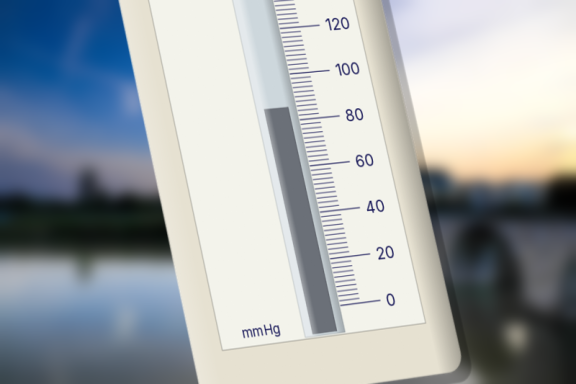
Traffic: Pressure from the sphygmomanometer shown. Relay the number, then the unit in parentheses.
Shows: 86 (mmHg)
